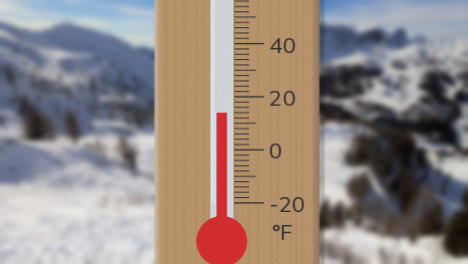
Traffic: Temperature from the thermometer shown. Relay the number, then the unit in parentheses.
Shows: 14 (°F)
